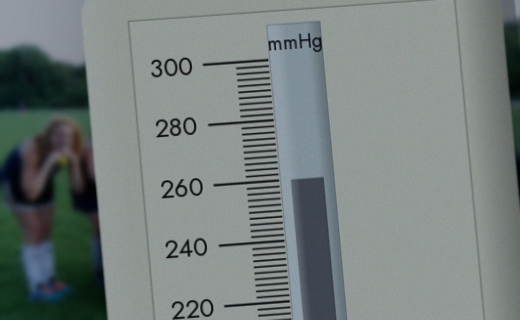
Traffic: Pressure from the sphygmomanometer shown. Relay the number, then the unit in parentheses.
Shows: 260 (mmHg)
